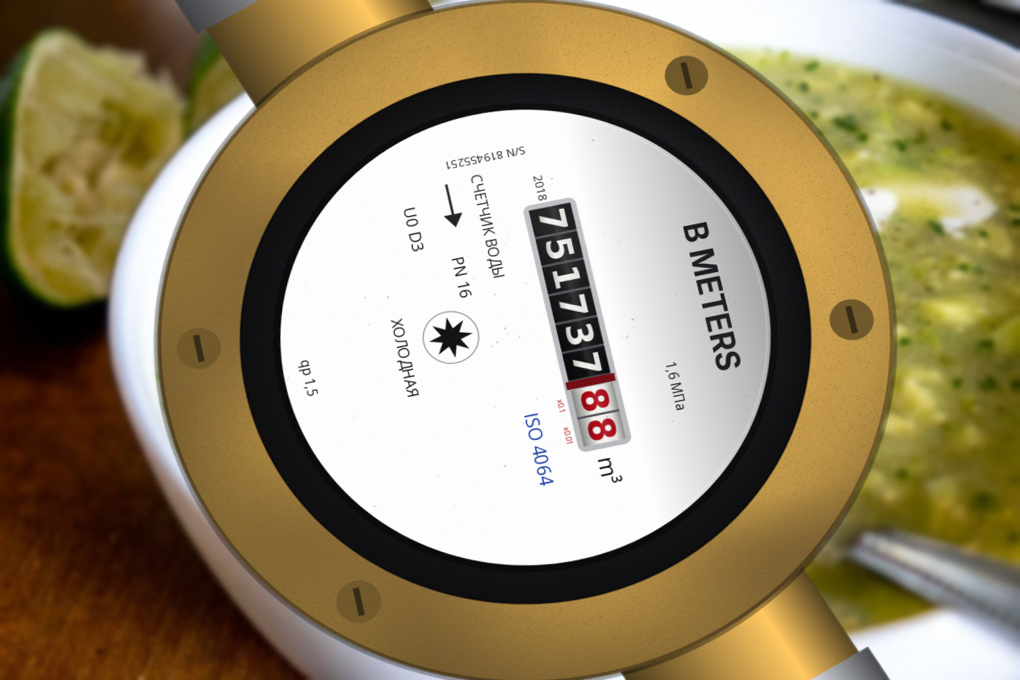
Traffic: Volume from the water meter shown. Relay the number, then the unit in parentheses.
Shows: 751737.88 (m³)
